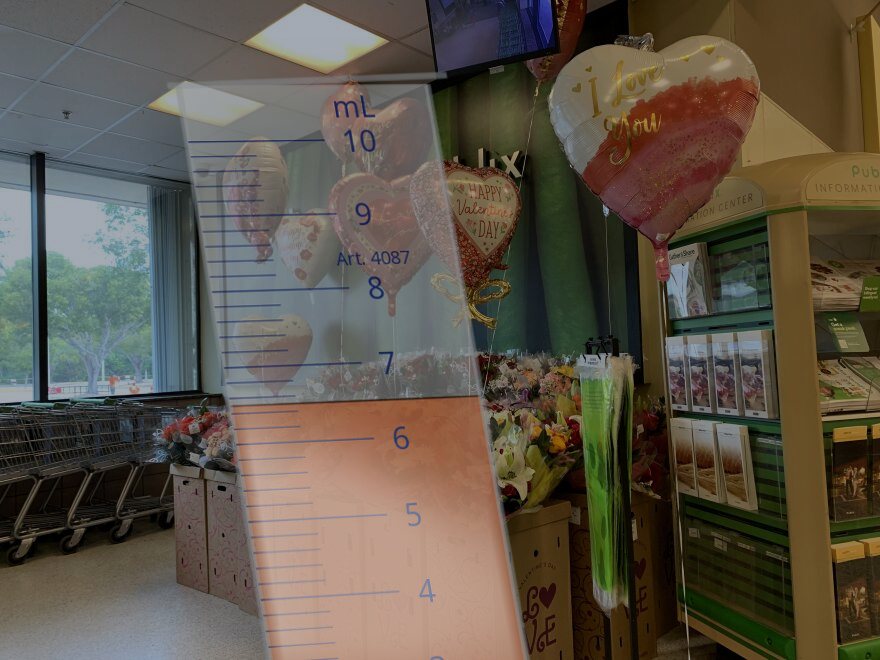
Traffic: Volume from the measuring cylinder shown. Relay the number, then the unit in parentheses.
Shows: 6.5 (mL)
